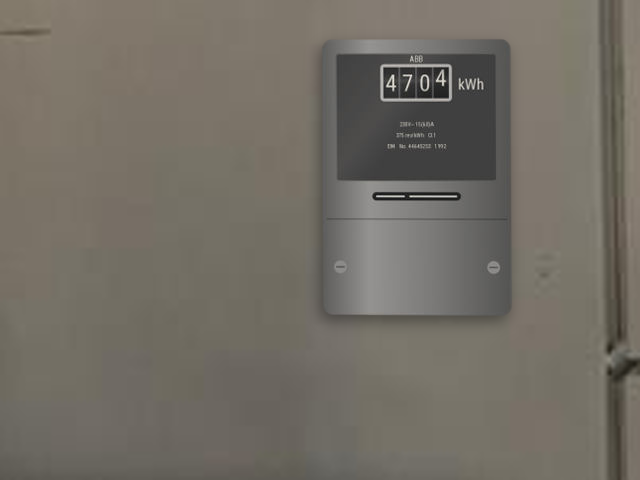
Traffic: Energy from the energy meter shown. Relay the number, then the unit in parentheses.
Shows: 4704 (kWh)
